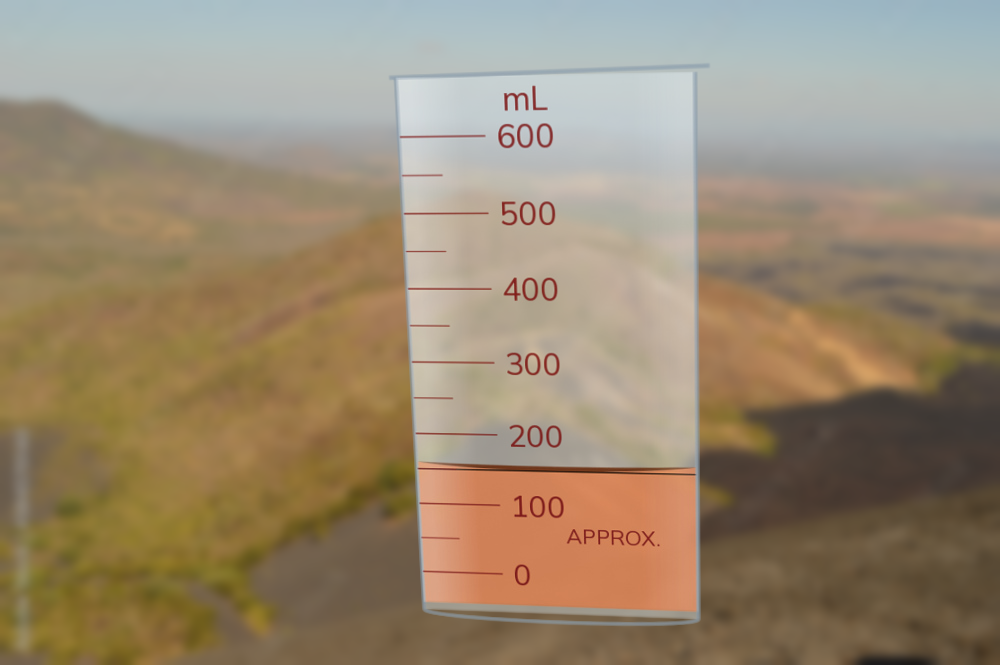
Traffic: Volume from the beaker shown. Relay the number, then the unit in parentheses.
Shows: 150 (mL)
